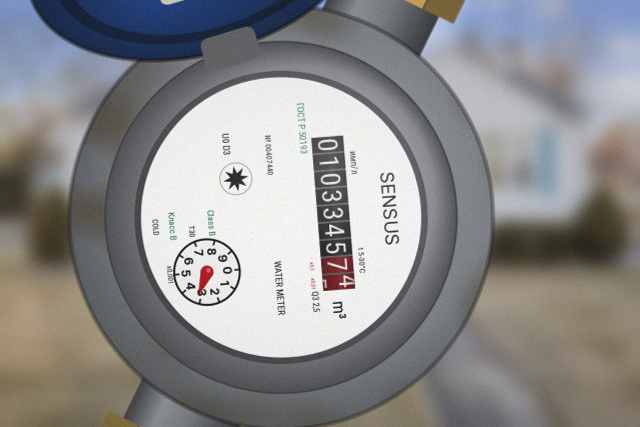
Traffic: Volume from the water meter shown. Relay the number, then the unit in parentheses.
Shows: 103345.743 (m³)
